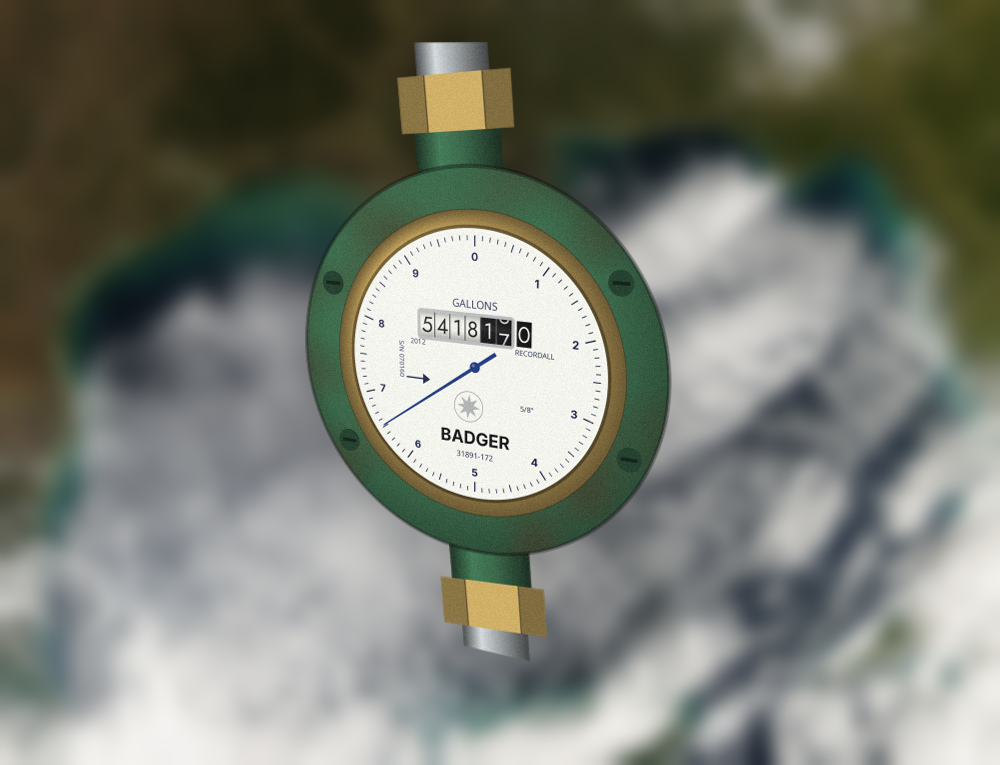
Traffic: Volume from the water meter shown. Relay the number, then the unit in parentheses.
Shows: 5418166.5 (gal)
